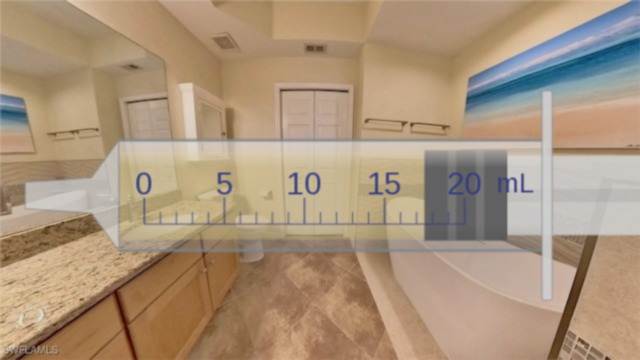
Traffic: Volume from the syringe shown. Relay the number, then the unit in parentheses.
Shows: 17.5 (mL)
